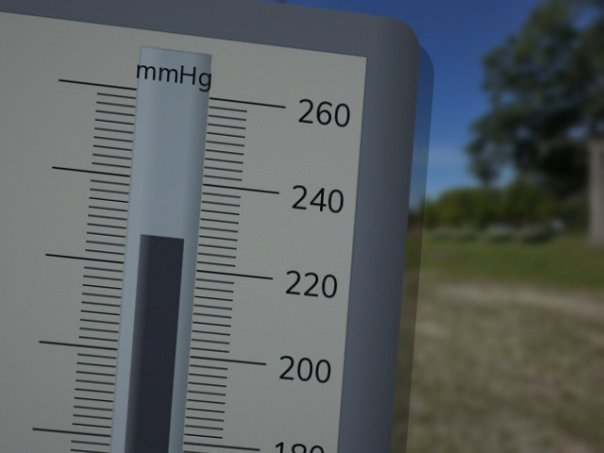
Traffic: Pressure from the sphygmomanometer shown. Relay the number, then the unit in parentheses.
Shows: 227 (mmHg)
